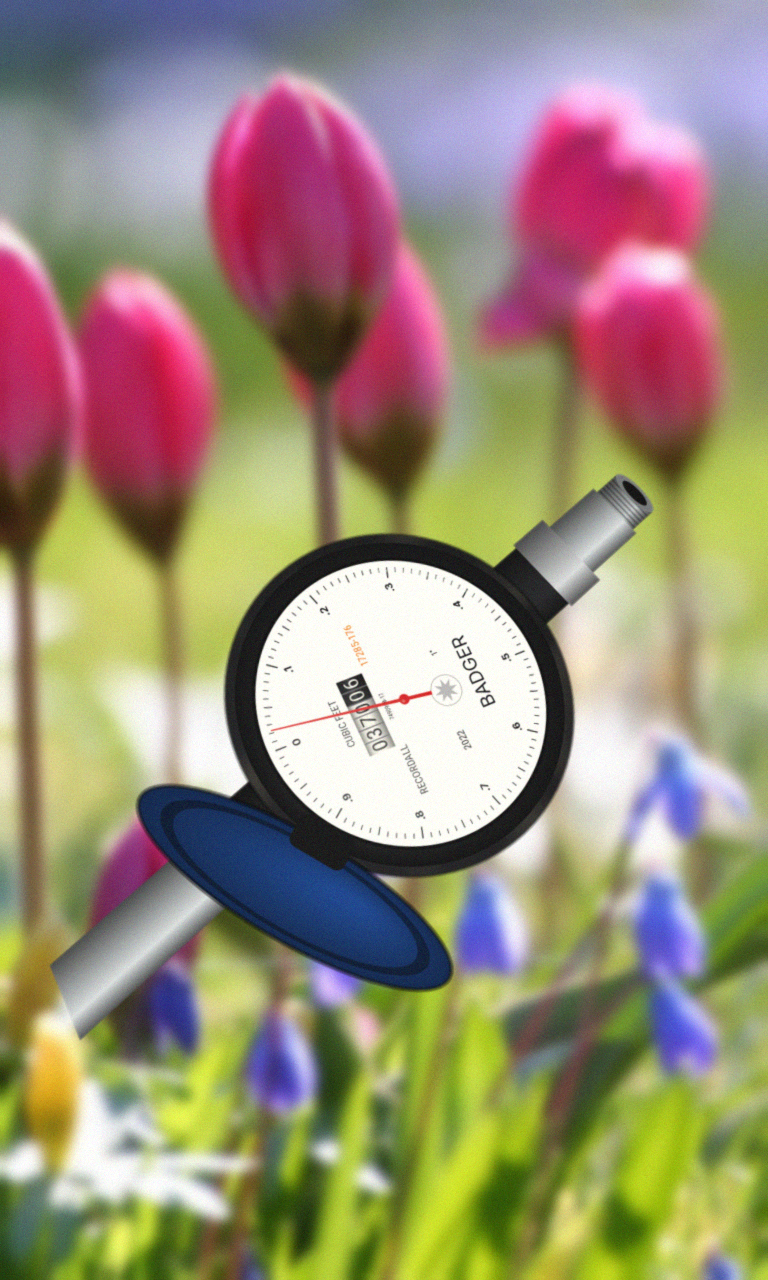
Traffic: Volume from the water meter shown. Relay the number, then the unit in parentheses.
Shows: 37006.02 (ft³)
